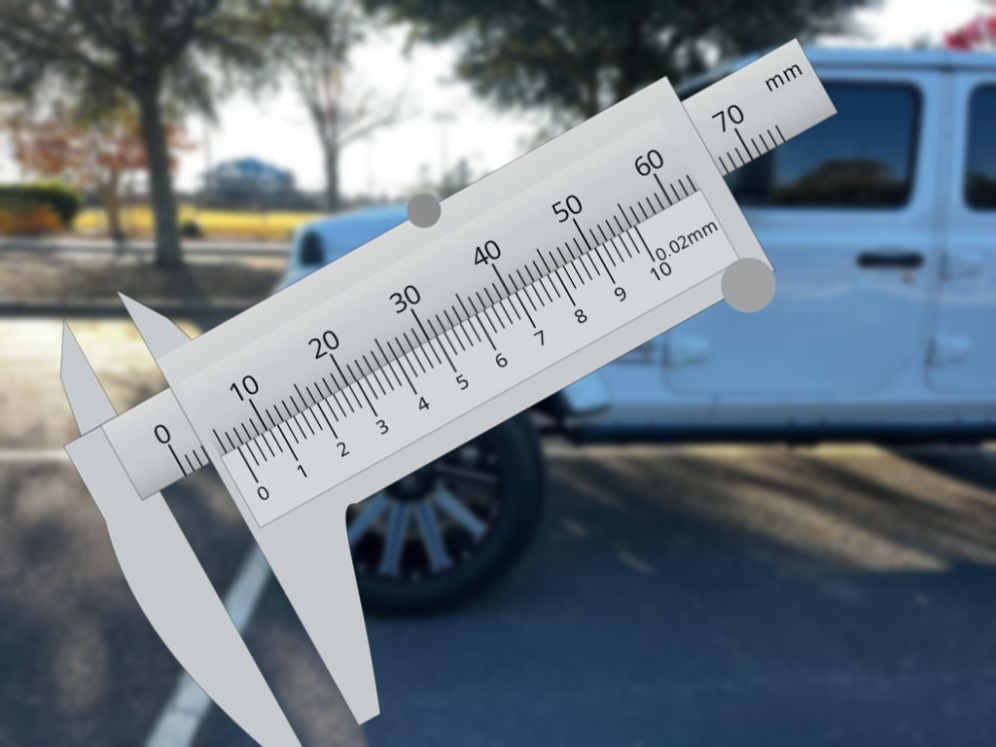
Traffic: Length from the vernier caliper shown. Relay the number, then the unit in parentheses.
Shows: 6.4 (mm)
